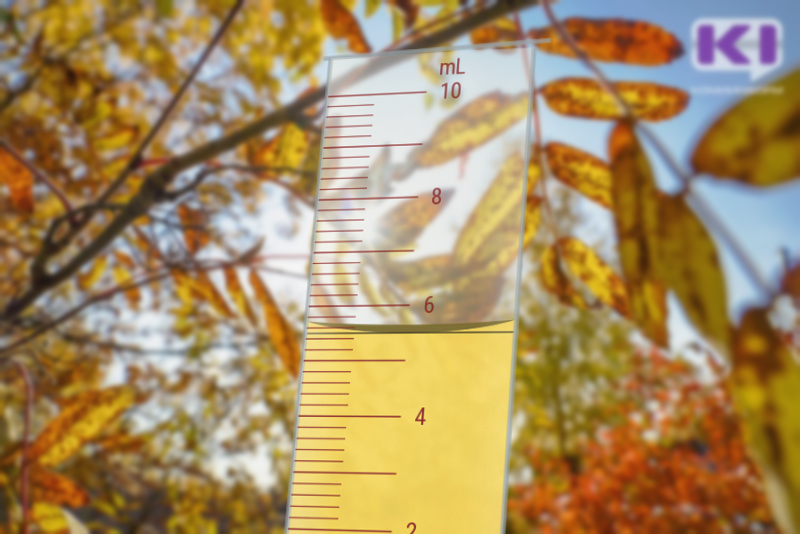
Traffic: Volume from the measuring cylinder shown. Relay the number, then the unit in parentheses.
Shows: 5.5 (mL)
